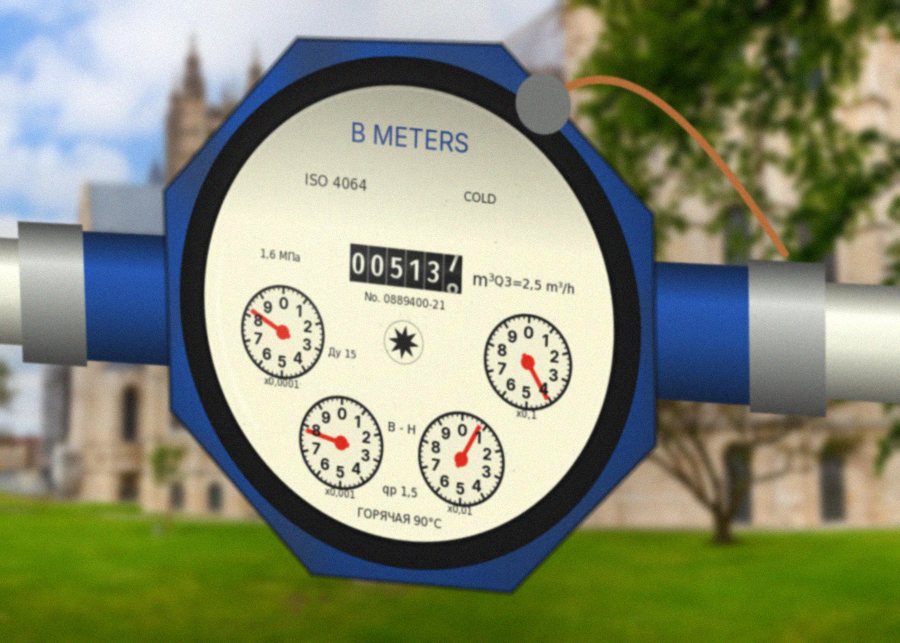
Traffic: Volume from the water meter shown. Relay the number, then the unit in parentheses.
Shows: 5137.4078 (m³)
